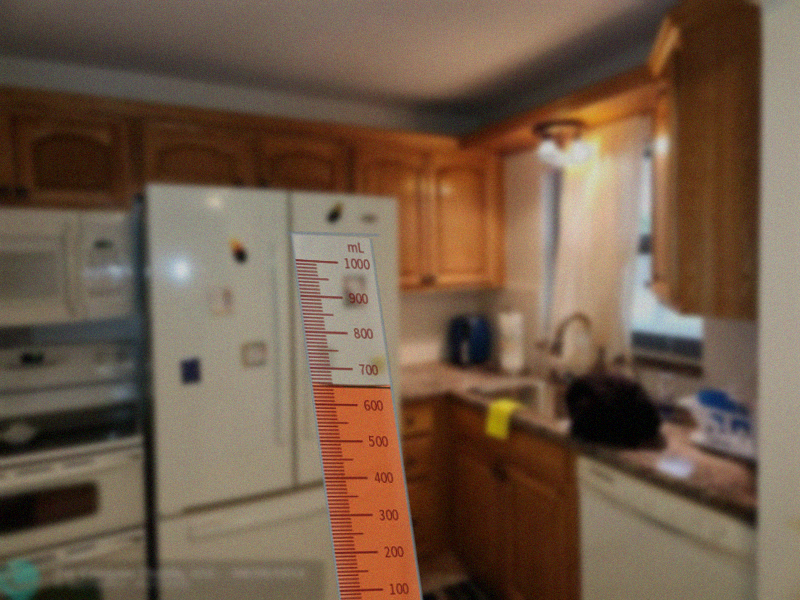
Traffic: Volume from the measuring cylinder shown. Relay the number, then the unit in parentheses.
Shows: 650 (mL)
